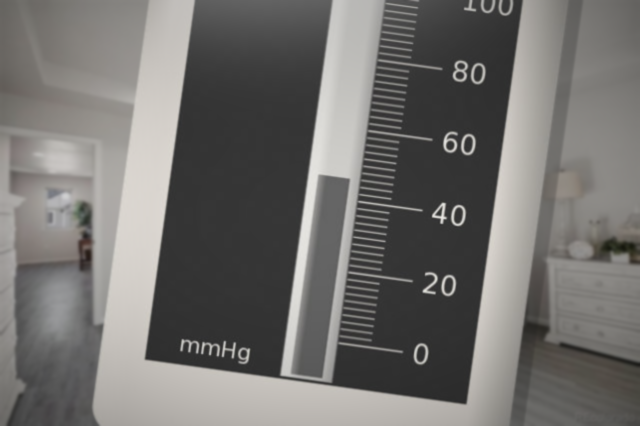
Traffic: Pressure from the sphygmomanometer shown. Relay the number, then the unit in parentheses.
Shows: 46 (mmHg)
